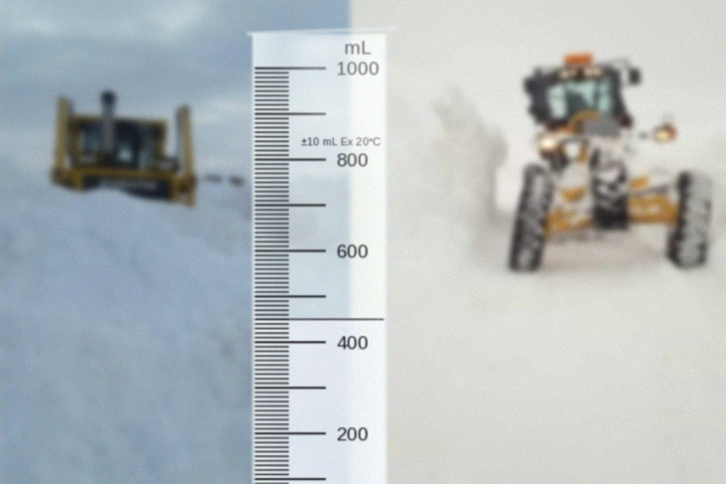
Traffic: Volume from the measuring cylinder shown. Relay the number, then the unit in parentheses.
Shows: 450 (mL)
